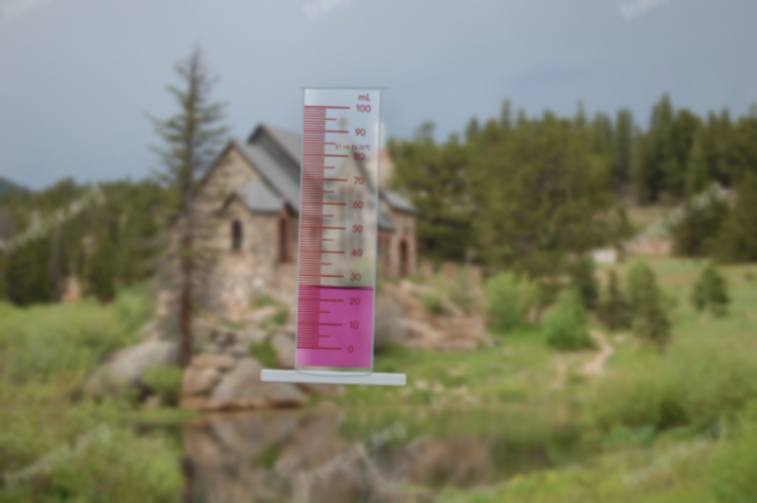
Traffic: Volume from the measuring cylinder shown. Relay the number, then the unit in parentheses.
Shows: 25 (mL)
